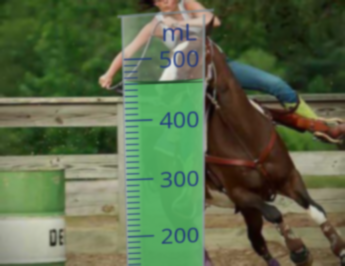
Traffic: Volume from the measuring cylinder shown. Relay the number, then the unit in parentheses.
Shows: 460 (mL)
